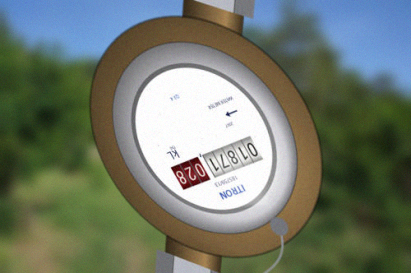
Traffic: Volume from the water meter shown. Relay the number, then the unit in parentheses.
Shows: 1871.028 (kL)
